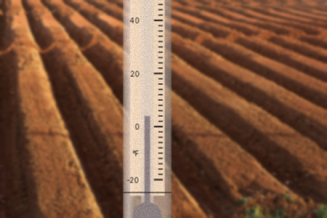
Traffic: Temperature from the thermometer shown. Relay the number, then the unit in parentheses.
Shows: 4 (°F)
